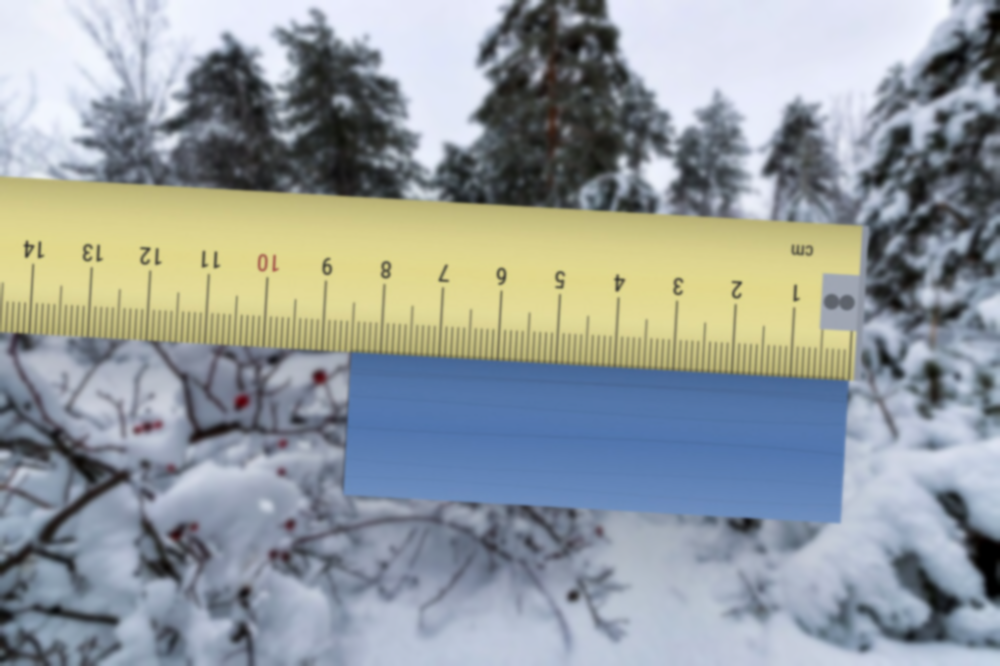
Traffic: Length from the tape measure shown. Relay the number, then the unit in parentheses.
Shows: 8.5 (cm)
